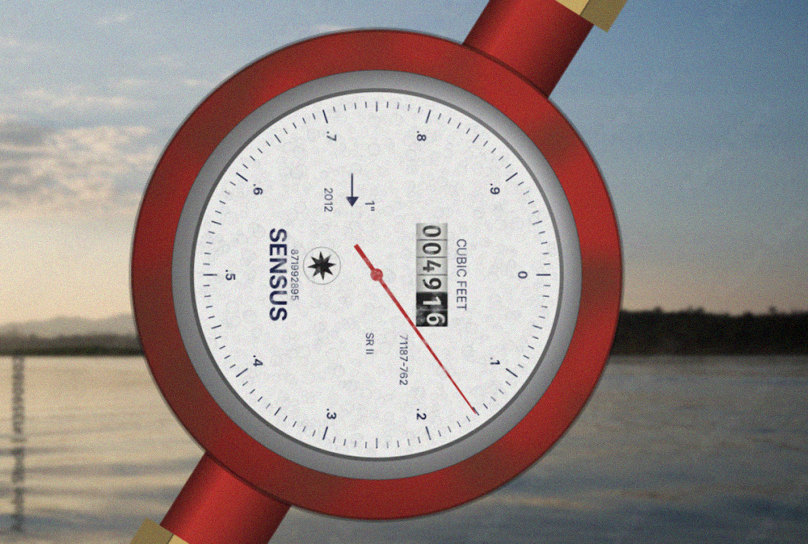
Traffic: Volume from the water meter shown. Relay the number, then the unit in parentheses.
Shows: 4916.15 (ft³)
